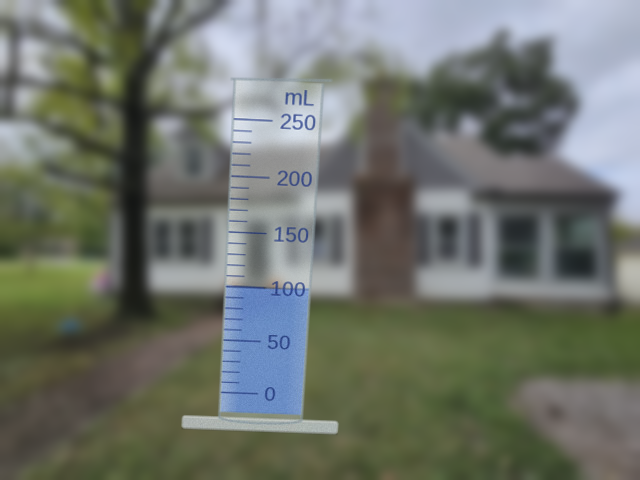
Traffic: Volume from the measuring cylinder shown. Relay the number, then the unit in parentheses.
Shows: 100 (mL)
